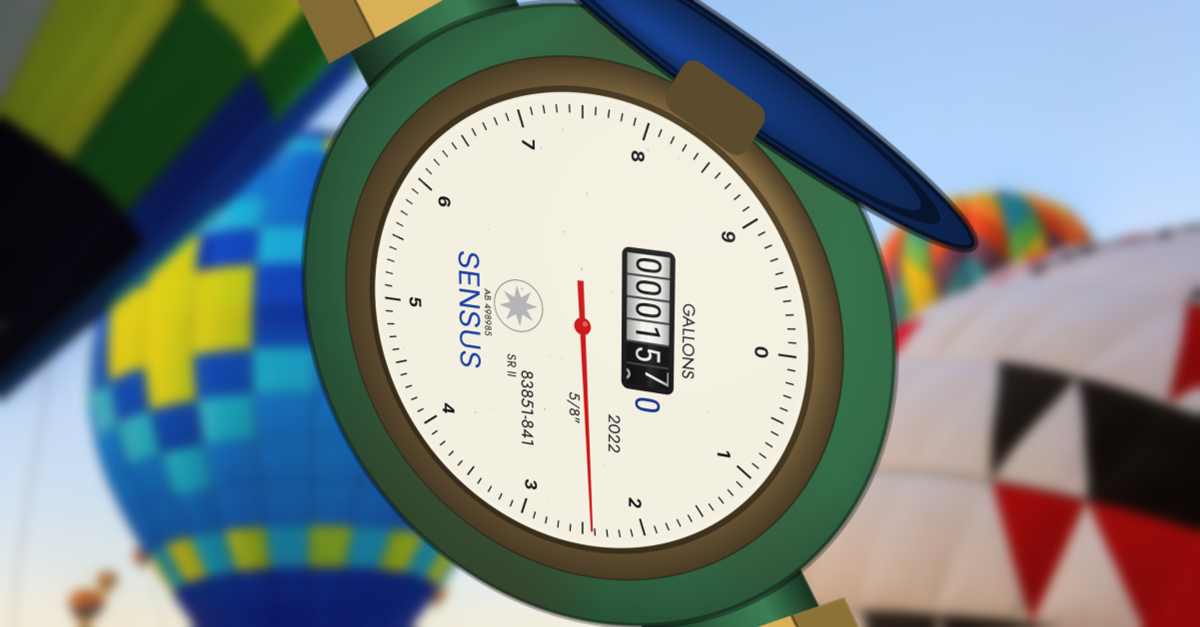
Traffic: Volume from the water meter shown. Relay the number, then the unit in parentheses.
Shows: 1572.4 (gal)
